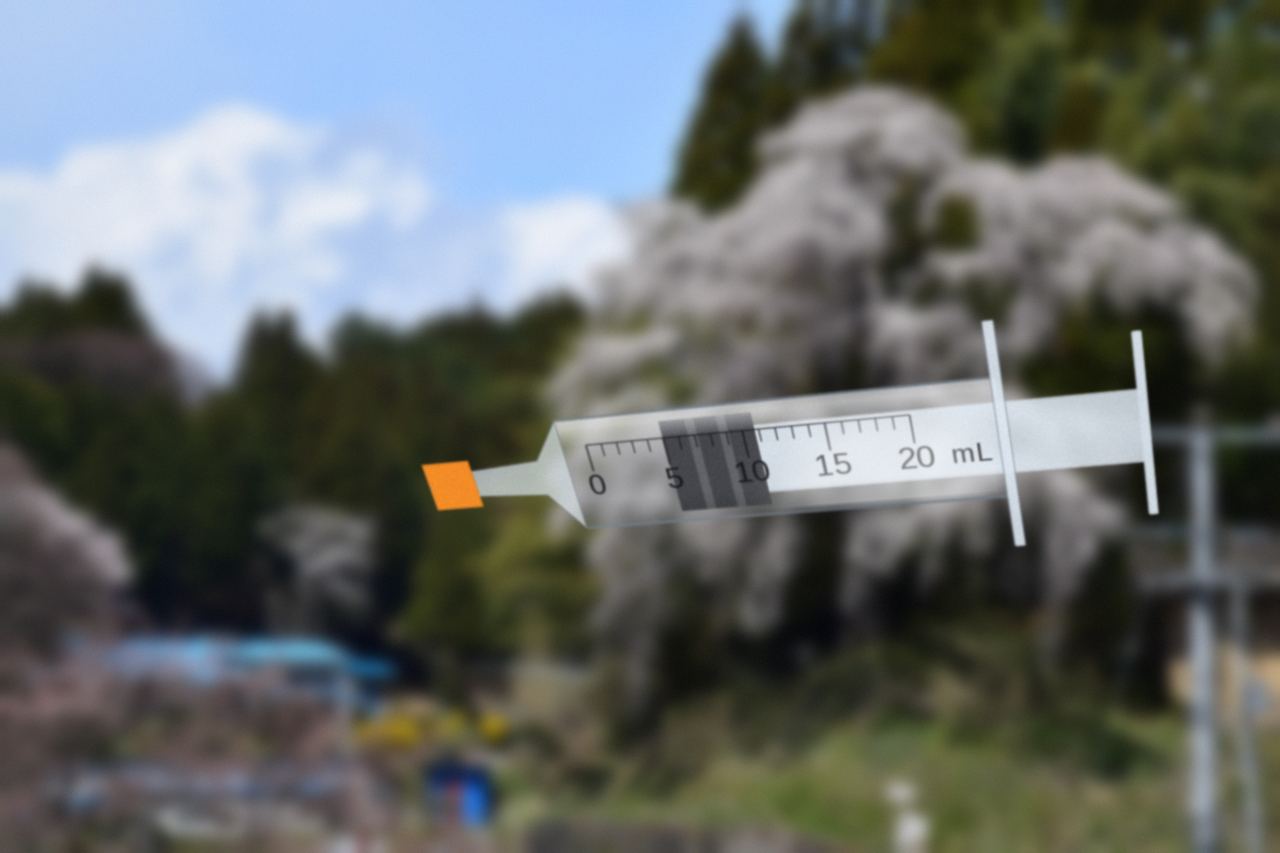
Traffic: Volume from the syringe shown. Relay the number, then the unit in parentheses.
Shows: 5 (mL)
